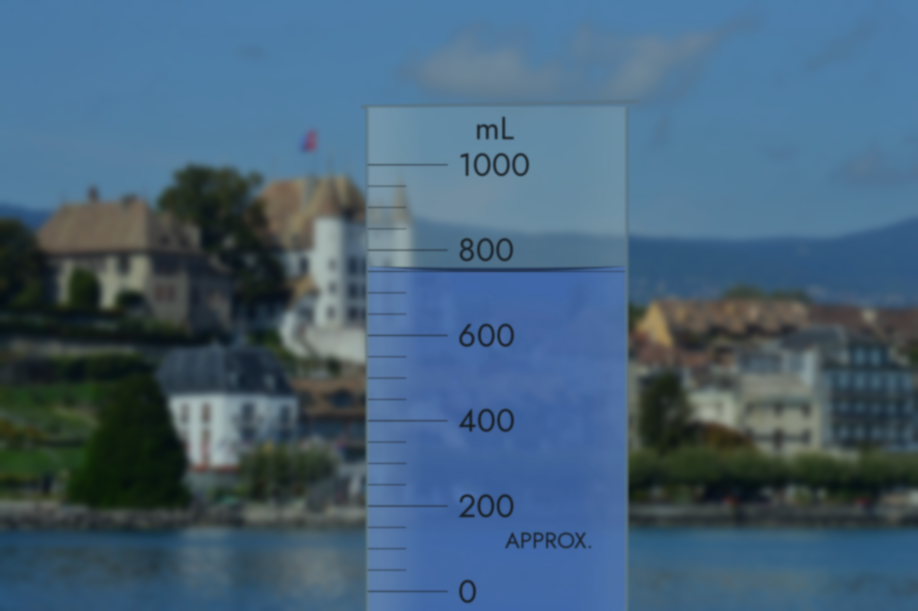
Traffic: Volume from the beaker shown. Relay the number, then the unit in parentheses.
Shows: 750 (mL)
